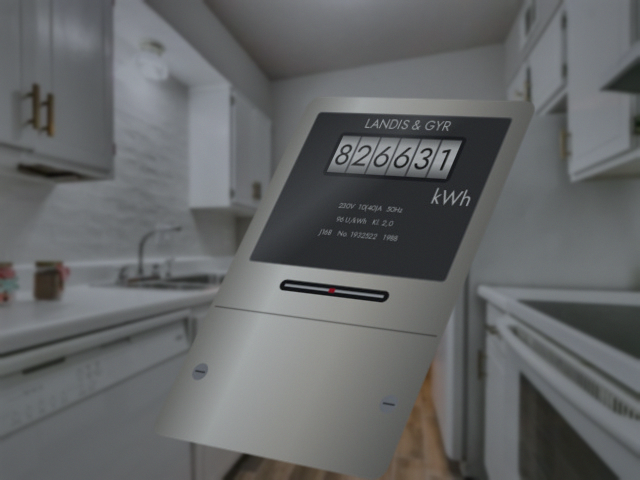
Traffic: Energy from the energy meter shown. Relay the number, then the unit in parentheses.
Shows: 826631 (kWh)
